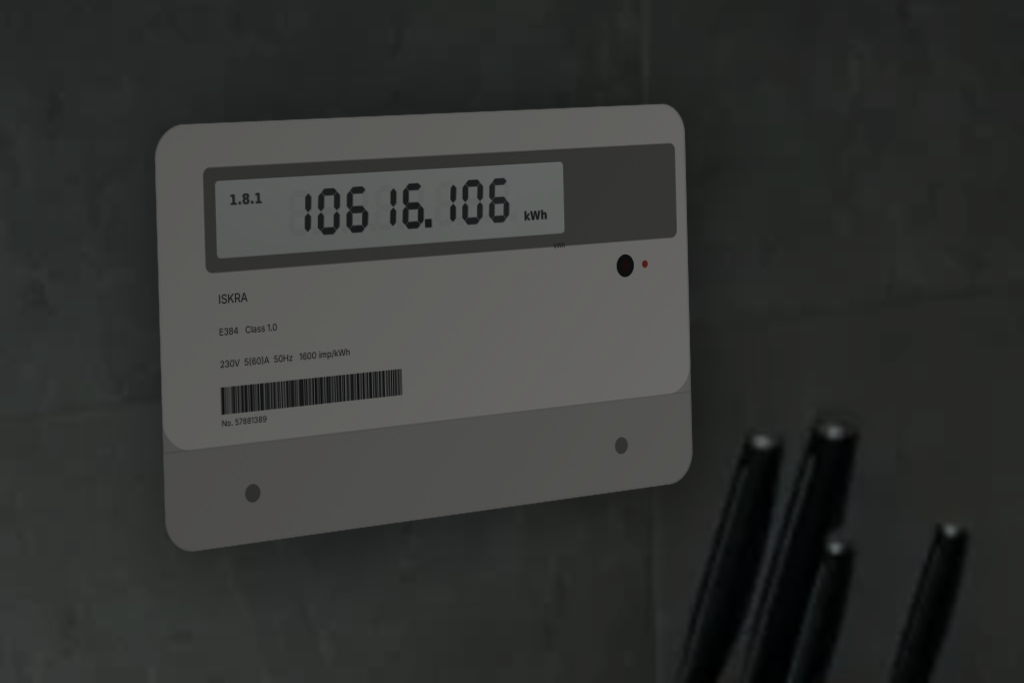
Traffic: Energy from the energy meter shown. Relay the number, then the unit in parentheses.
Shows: 10616.106 (kWh)
